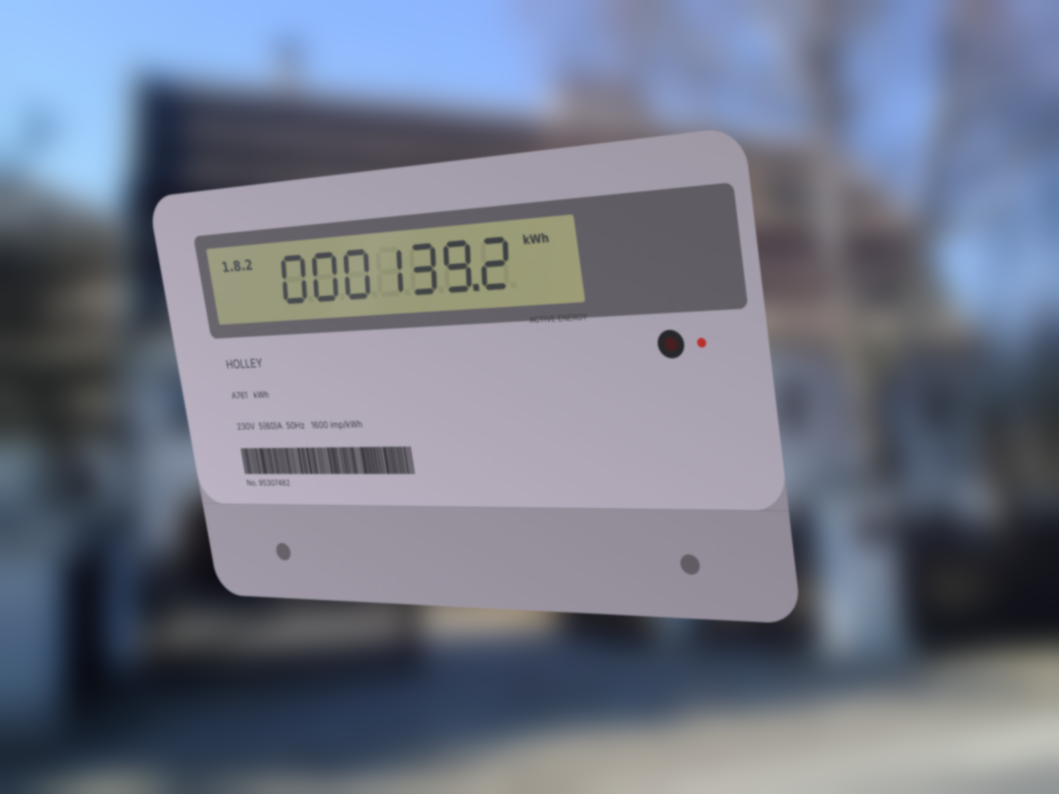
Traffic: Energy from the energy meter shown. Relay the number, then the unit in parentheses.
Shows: 139.2 (kWh)
